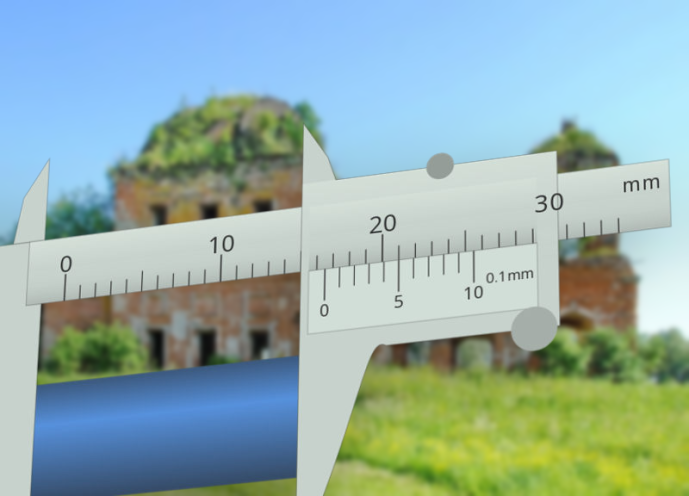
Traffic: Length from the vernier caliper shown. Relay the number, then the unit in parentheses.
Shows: 16.5 (mm)
